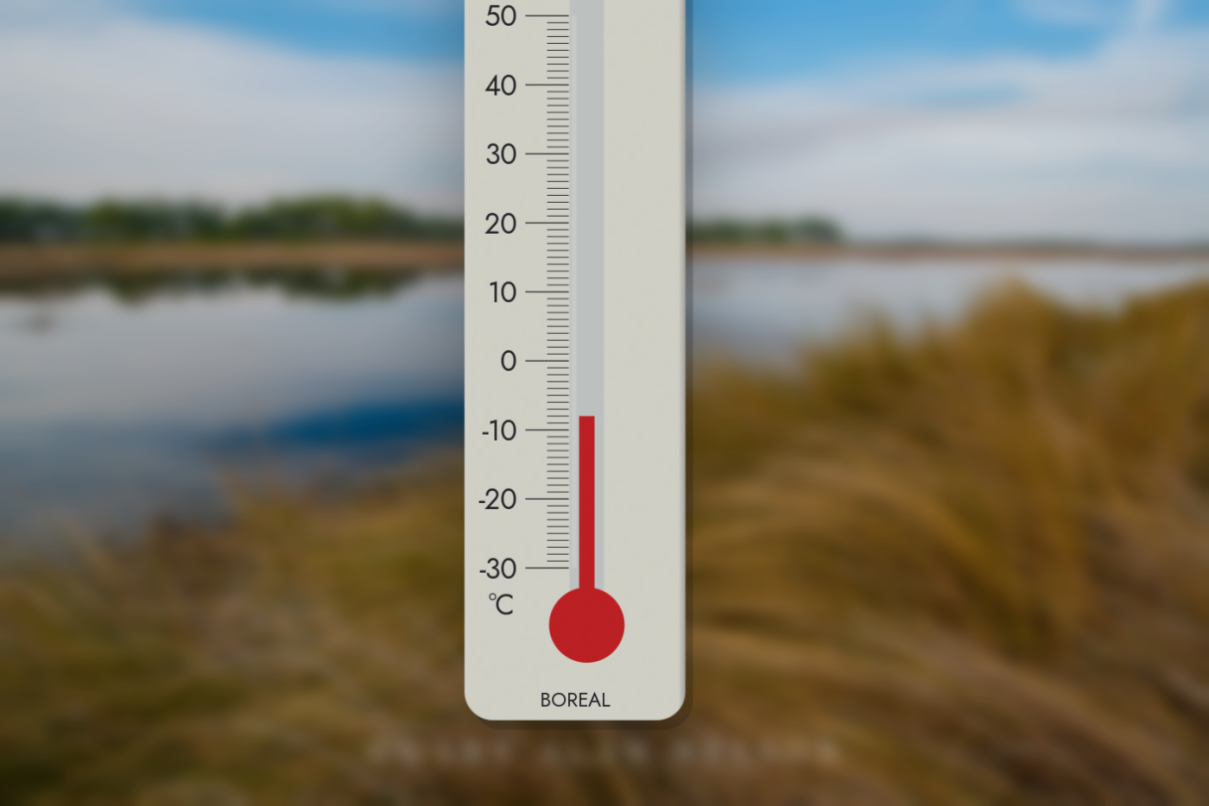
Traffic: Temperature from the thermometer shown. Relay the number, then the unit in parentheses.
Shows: -8 (°C)
